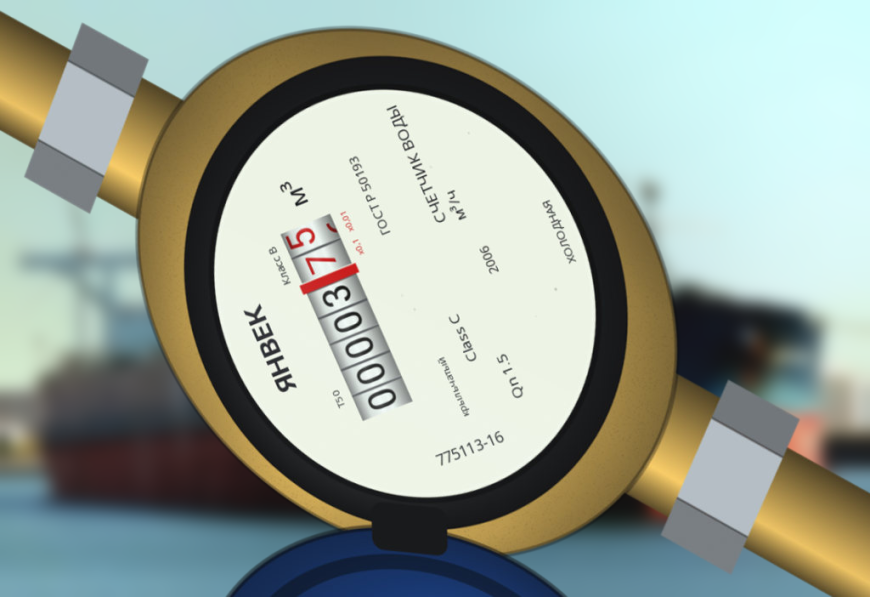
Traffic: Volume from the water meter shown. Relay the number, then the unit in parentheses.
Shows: 3.75 (m³)
